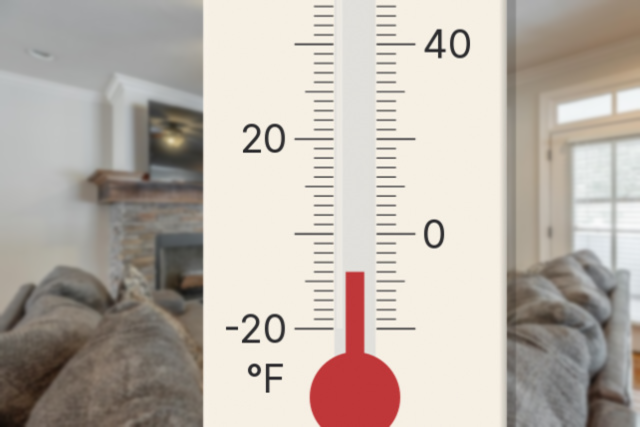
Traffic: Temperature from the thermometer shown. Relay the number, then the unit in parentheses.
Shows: -8 (°F)
